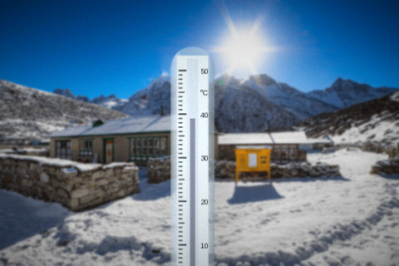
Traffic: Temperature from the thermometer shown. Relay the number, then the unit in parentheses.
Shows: 39 (°C)
